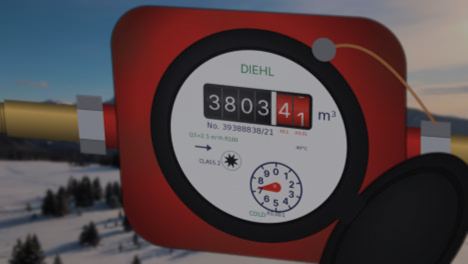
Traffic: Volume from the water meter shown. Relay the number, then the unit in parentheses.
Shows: 3803.407 (m³)
